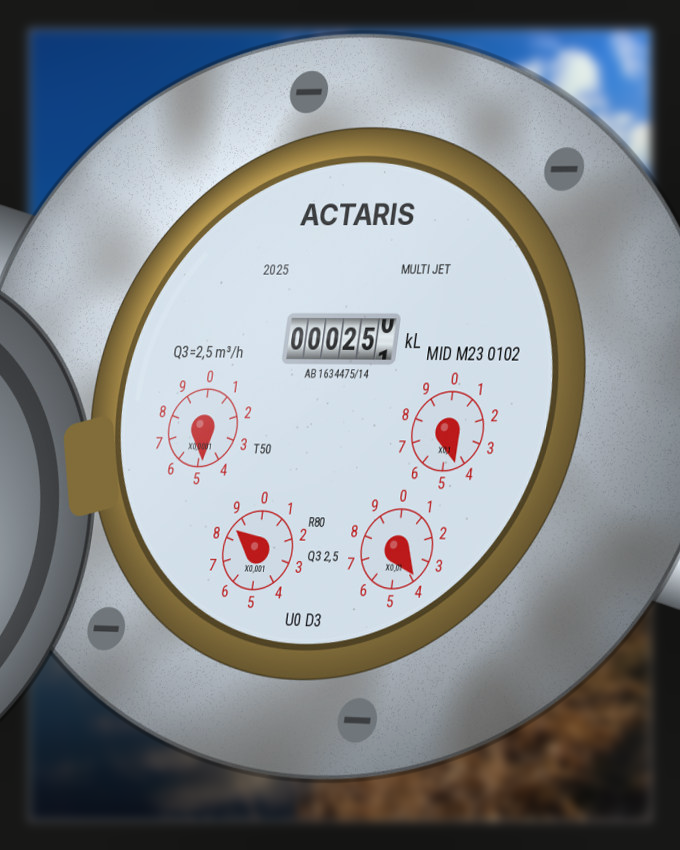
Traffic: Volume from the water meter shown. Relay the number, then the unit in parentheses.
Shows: 250.4384 (kL)
